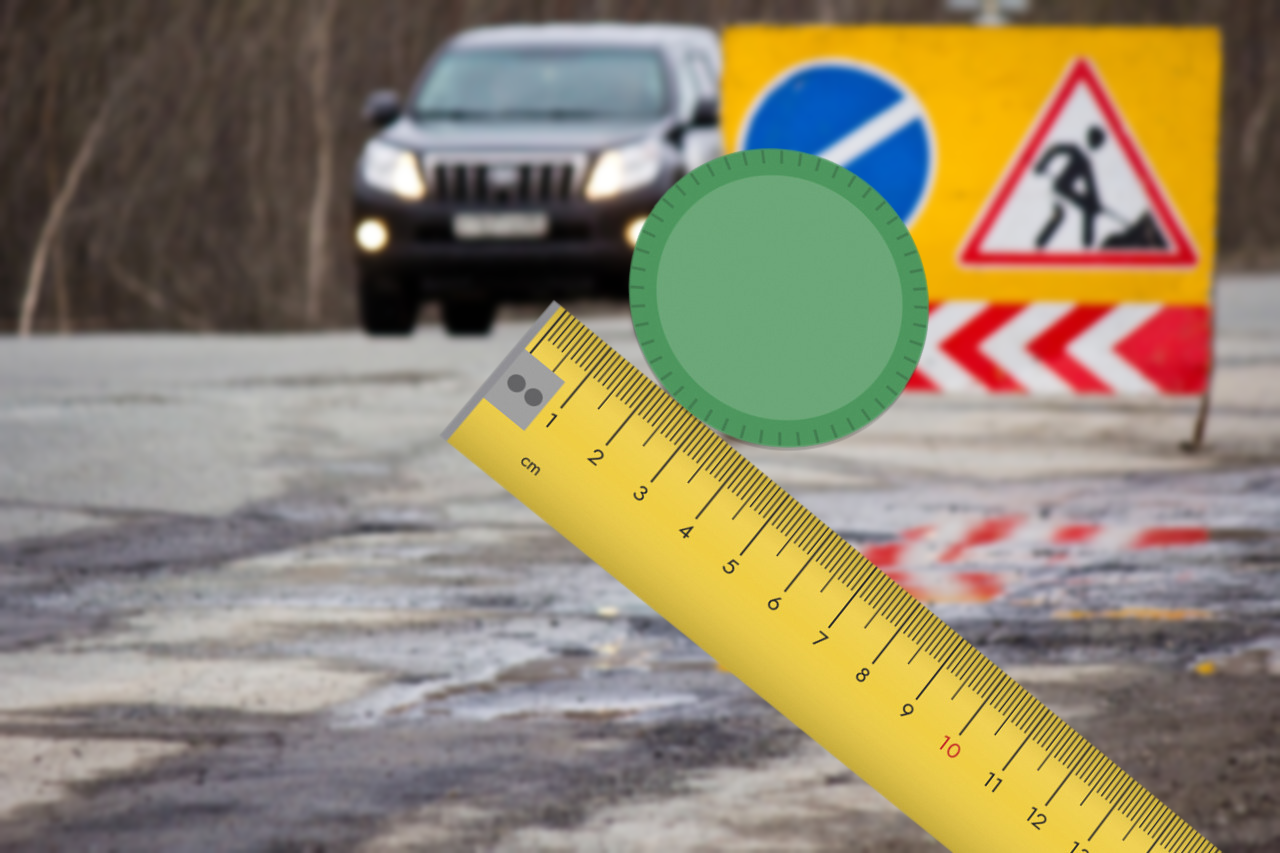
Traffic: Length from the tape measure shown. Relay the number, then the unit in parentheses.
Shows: 5.4 (cm)
